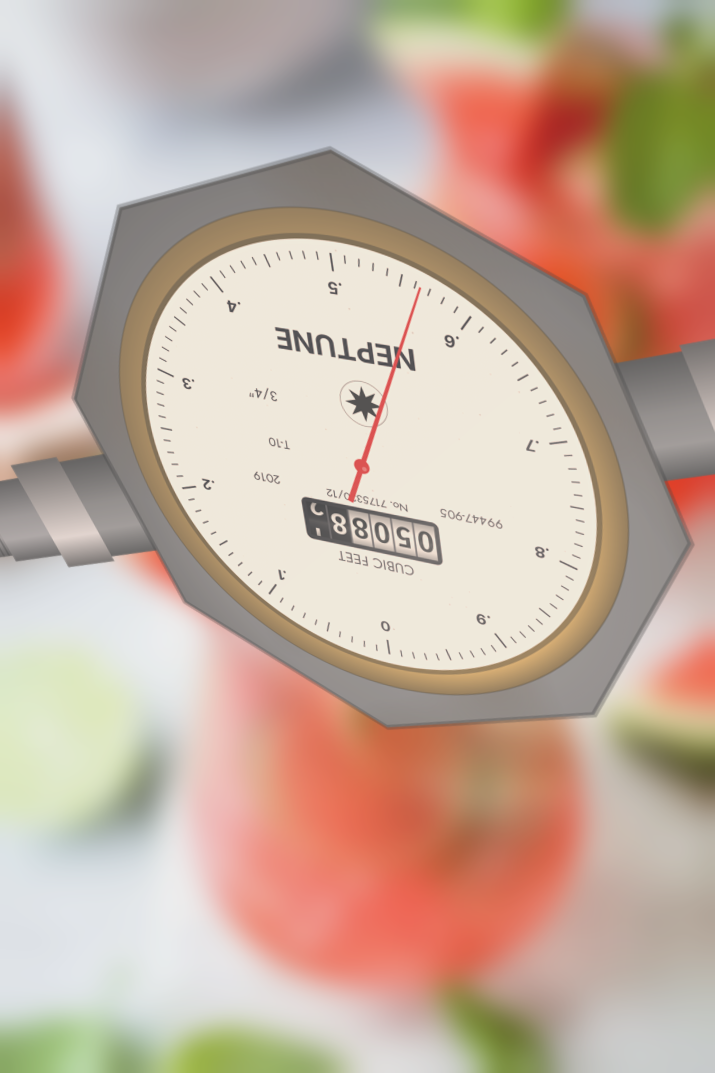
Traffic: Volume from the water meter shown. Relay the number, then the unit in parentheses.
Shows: 50881.56 (ft³)
